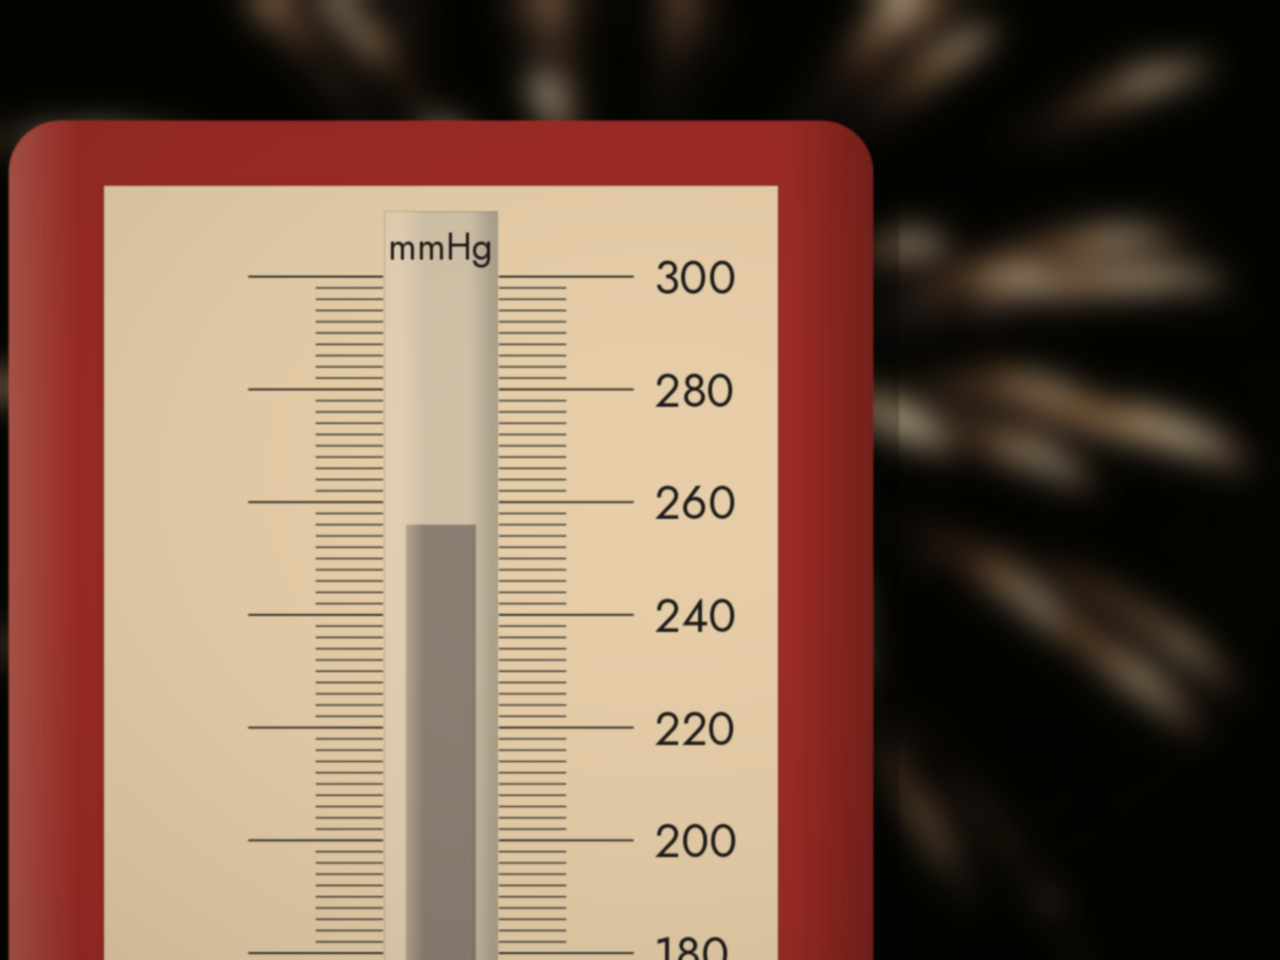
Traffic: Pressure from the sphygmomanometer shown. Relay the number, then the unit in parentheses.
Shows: 256 (mmHg)
